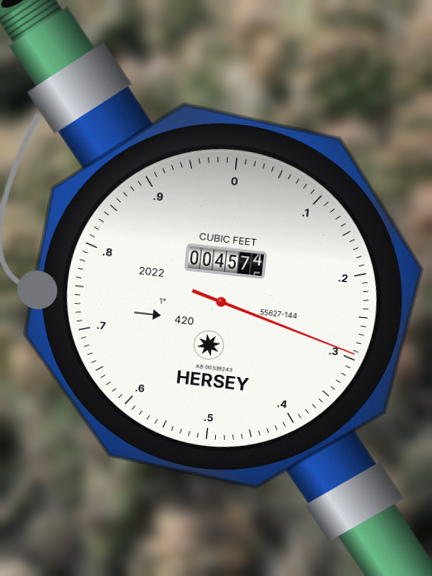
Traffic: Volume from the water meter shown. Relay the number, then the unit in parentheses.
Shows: 4574.29 (ft³)
